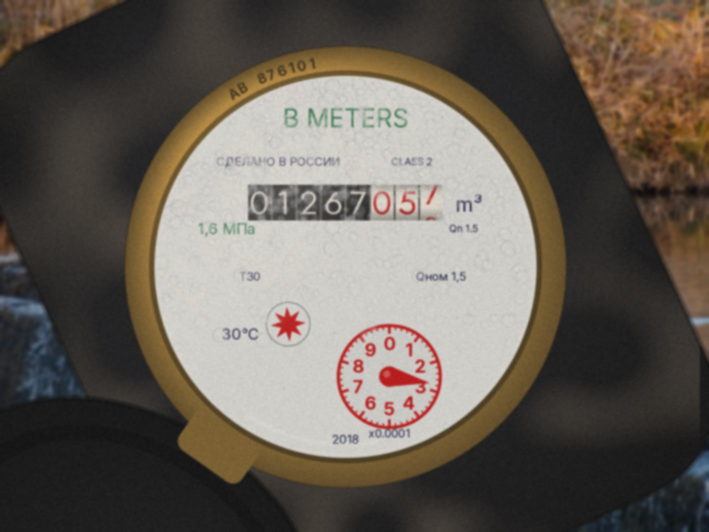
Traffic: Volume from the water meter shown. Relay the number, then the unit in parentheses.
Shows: 1267.0572 (m³)
